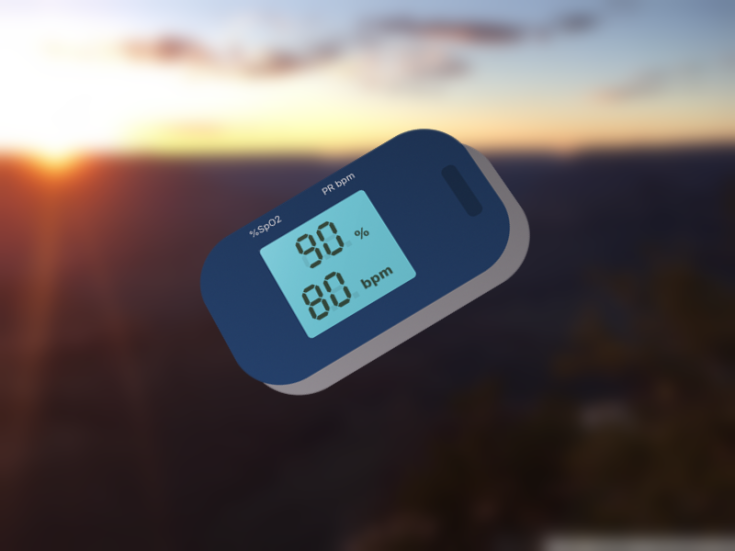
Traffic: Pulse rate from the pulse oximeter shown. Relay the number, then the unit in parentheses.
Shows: 80 (bpm)
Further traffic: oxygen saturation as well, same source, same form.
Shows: 90 (%)
